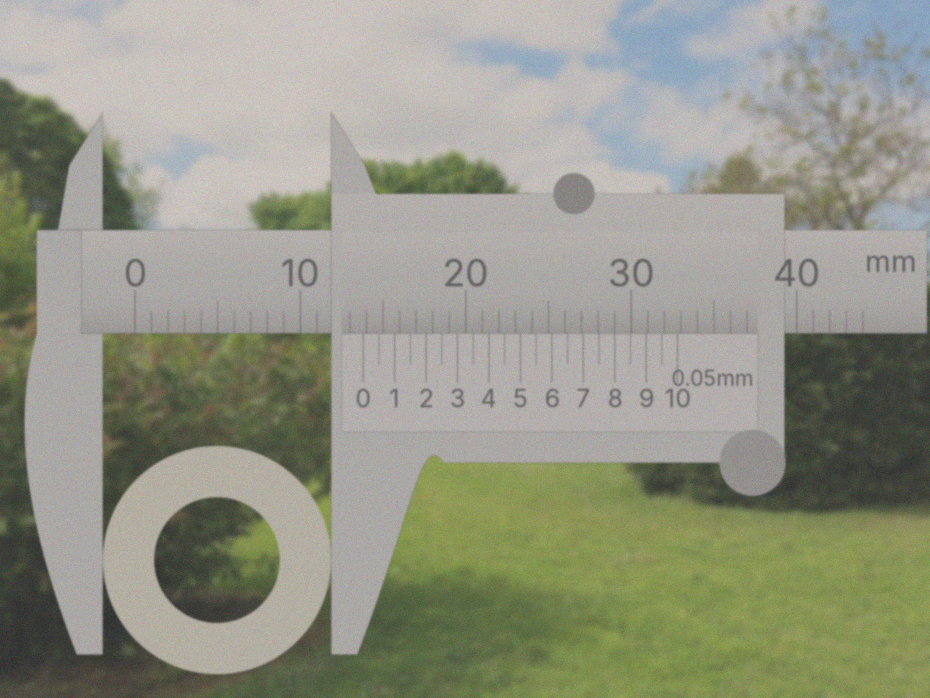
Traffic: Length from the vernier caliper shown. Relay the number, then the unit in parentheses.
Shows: 13.8 (mm)
